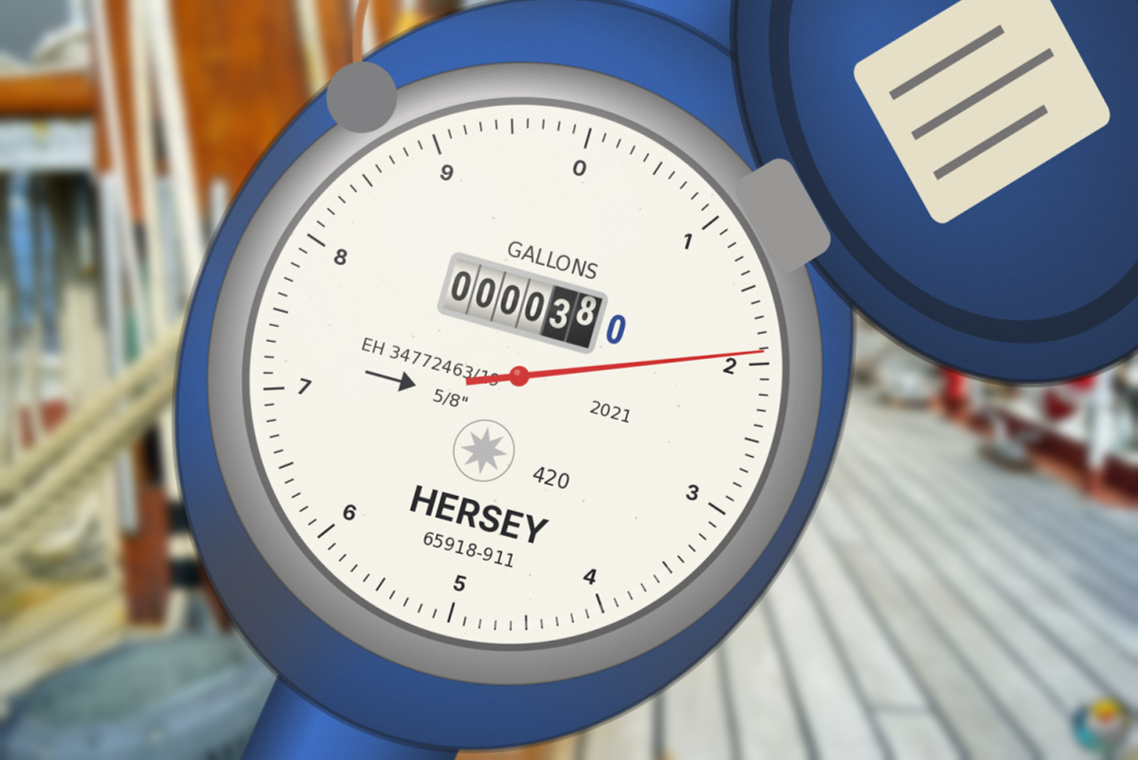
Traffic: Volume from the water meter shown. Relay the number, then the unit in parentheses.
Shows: 381.9 (gal)
